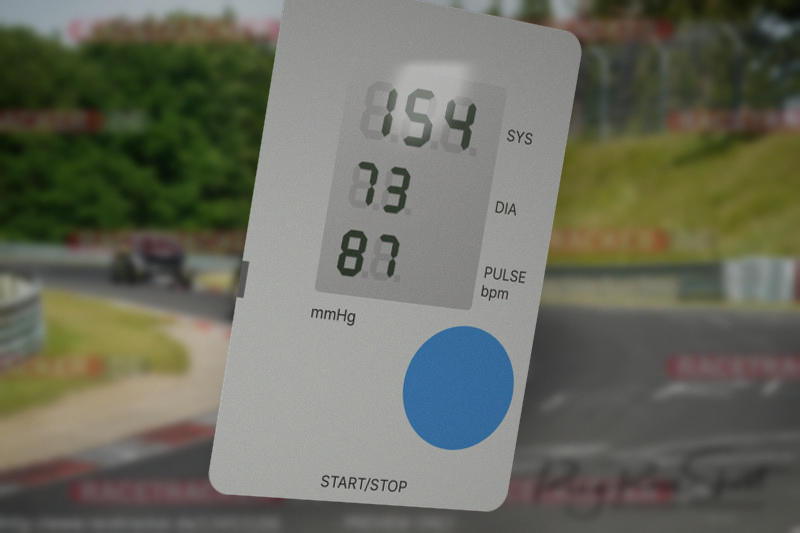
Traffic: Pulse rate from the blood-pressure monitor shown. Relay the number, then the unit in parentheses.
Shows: 87 (bpm)
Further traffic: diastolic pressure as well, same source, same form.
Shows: 73 (mmHg)
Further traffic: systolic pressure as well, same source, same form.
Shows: 154 (mmHg)
